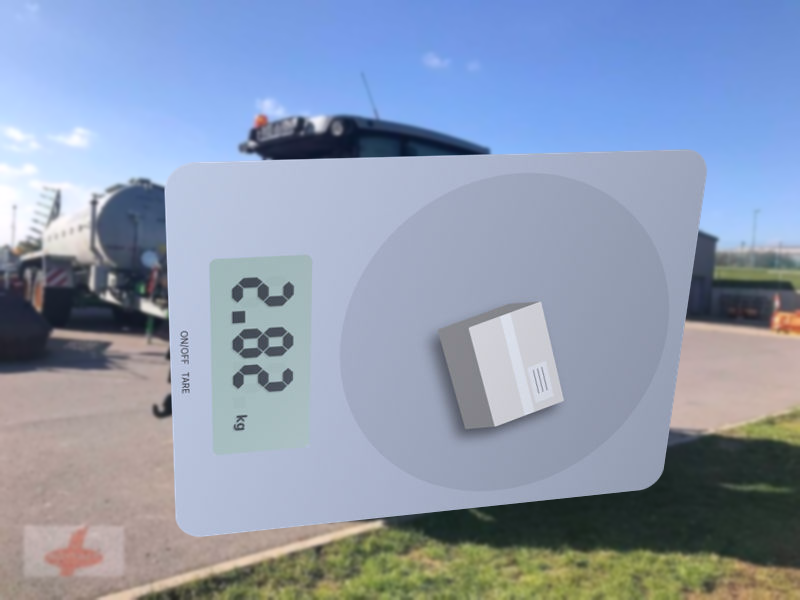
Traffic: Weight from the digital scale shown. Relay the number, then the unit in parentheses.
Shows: 2.82 (kg)
